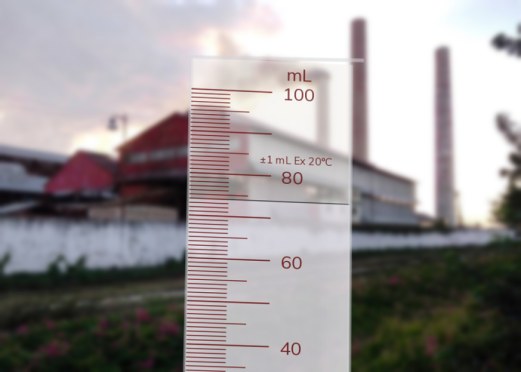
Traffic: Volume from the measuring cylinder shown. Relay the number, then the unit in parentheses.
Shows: 74 (mL)
